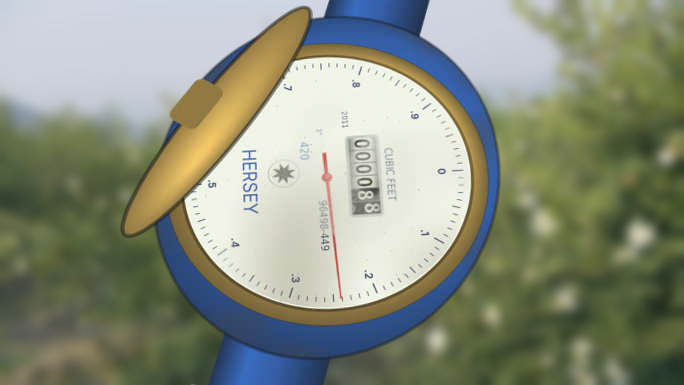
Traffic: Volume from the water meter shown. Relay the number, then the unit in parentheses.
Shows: 88.24 (ft³)
